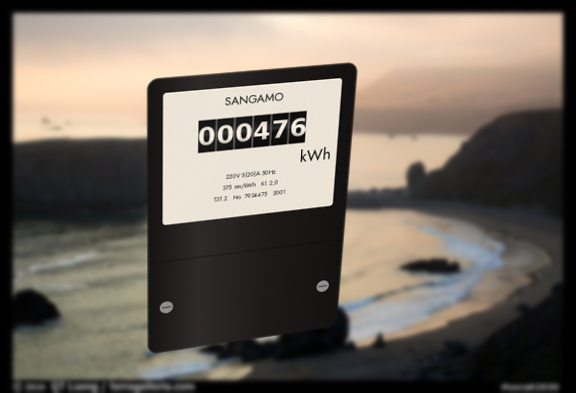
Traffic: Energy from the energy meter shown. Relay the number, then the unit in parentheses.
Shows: 476 (kWh)
